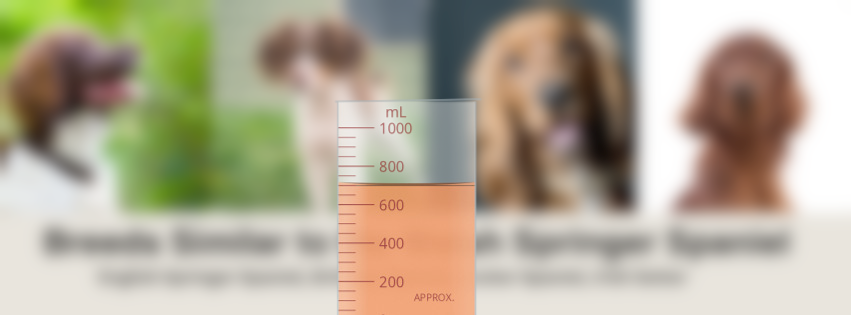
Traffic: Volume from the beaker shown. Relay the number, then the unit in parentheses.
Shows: 700 (mL)
